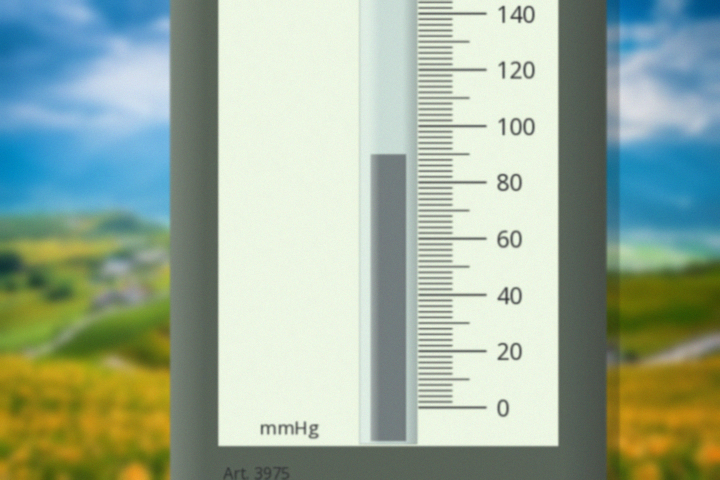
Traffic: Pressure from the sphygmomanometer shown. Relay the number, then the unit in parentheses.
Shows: 90 (mmHg)
